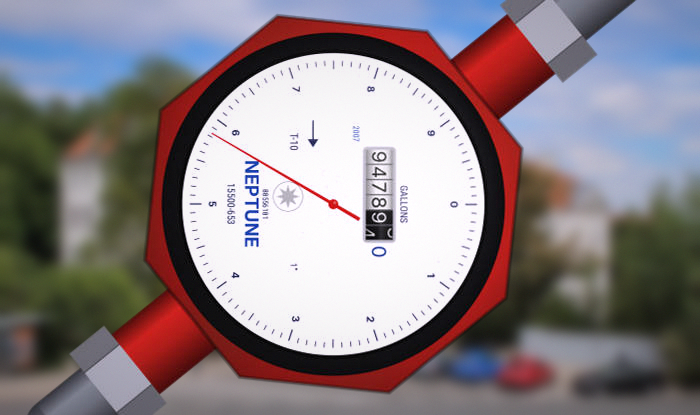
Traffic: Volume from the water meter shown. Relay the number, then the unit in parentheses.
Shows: 9478935.8 (gal)
